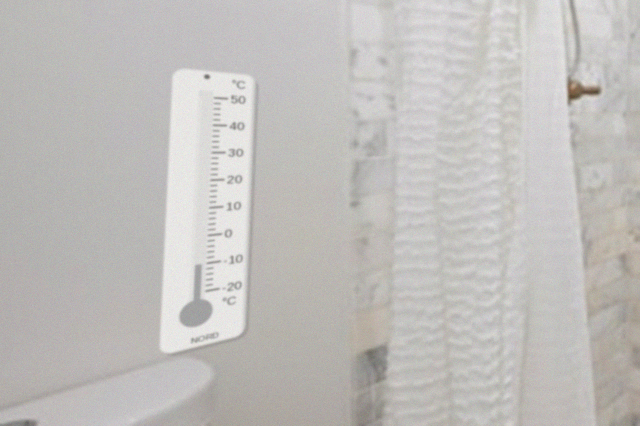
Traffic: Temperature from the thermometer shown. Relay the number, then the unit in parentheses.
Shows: -10 (°C)
